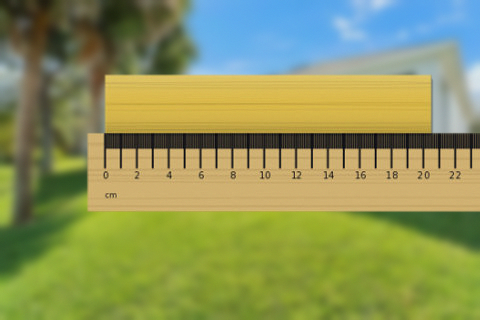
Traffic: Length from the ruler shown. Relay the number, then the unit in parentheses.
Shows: 20.5 (cm)
